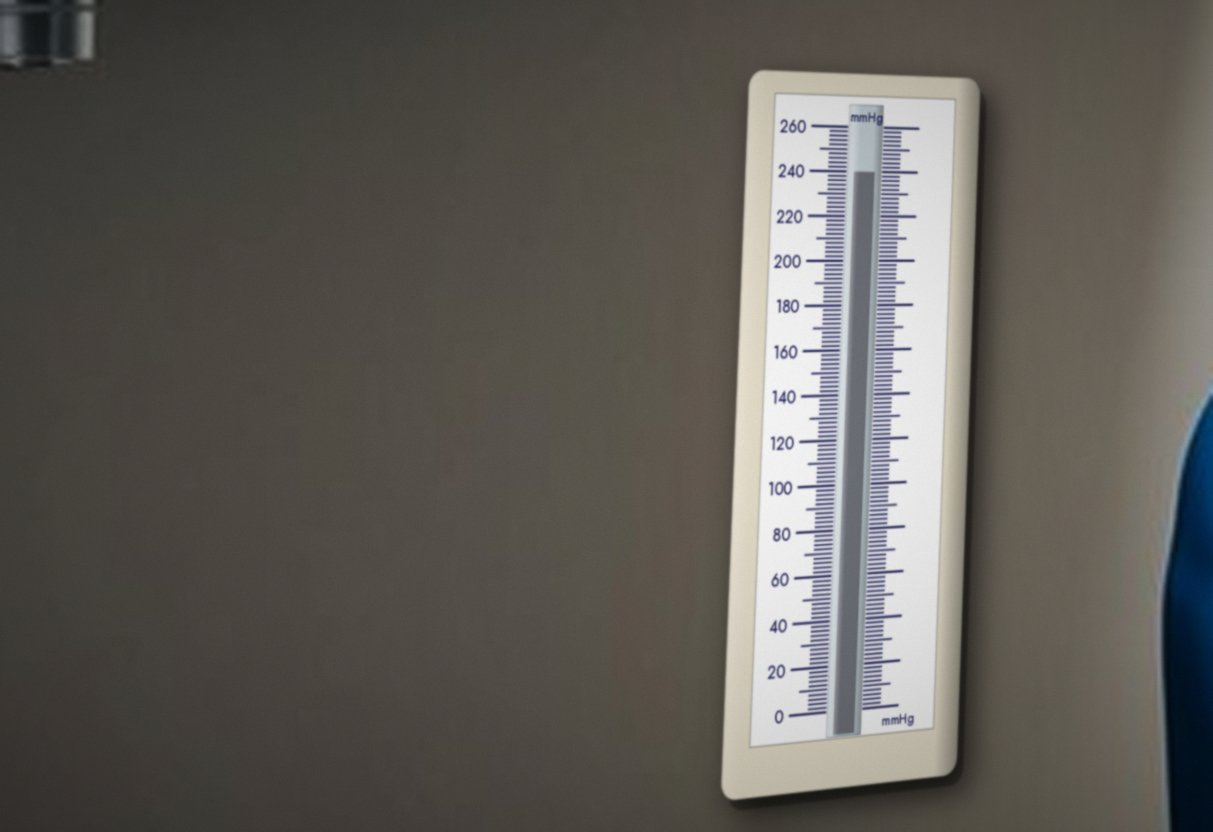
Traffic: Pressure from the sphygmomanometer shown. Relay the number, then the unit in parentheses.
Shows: 240 (mmHg)
